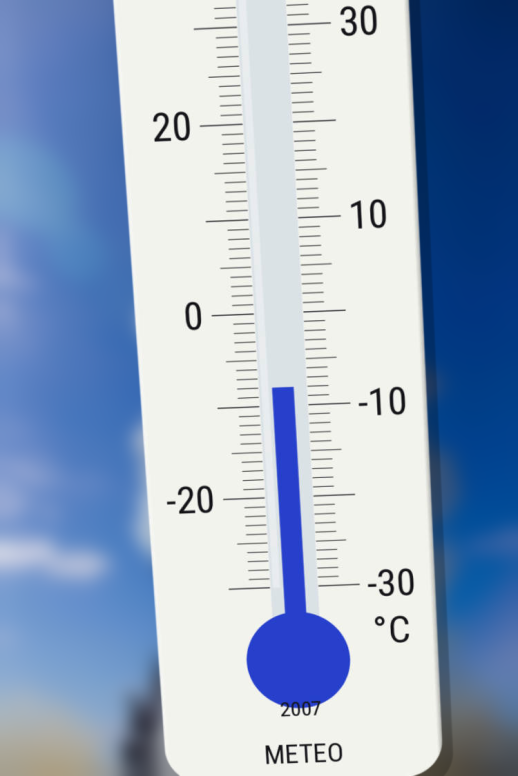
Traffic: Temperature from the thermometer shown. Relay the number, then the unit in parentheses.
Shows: -8 (°C)
